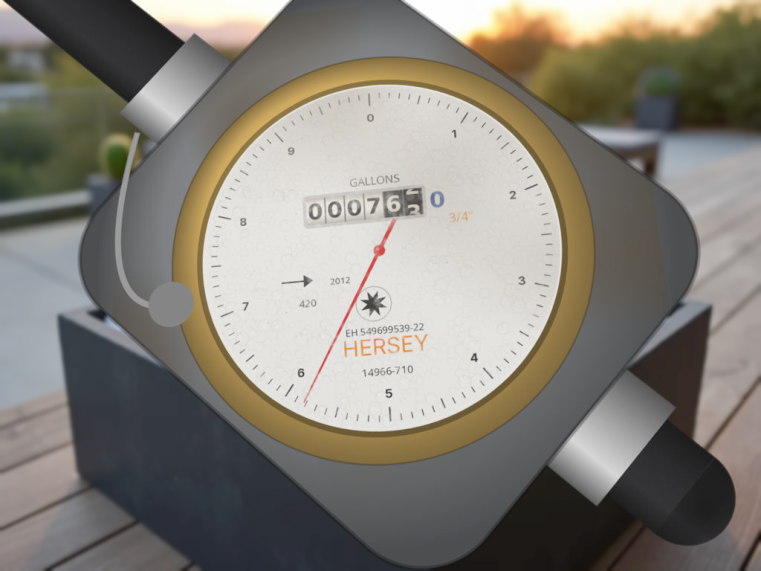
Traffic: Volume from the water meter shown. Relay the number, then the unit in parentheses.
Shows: 7625.8 (gal)
